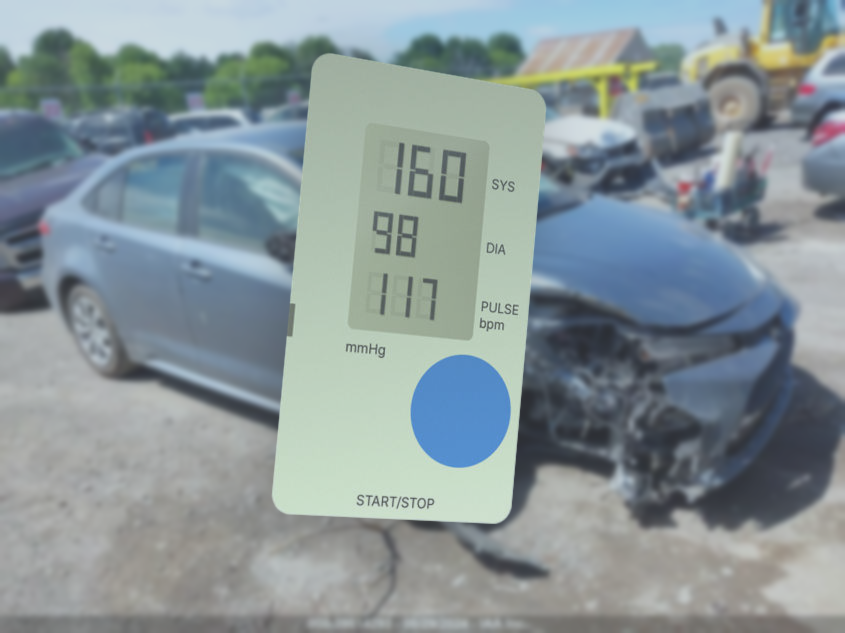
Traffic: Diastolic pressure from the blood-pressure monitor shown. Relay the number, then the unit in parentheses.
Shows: 98 (mmHg)
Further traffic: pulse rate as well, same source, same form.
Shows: 117 (bpm)
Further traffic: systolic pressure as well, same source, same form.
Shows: 160 (mmHg)
